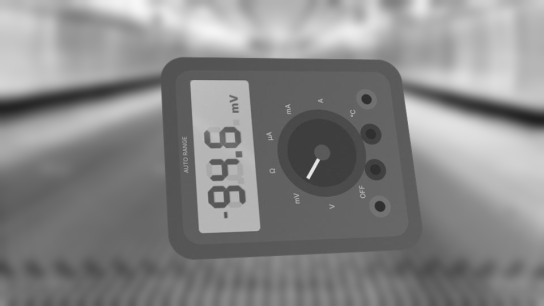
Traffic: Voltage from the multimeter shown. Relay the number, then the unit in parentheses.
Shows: -94.6 (mV)
